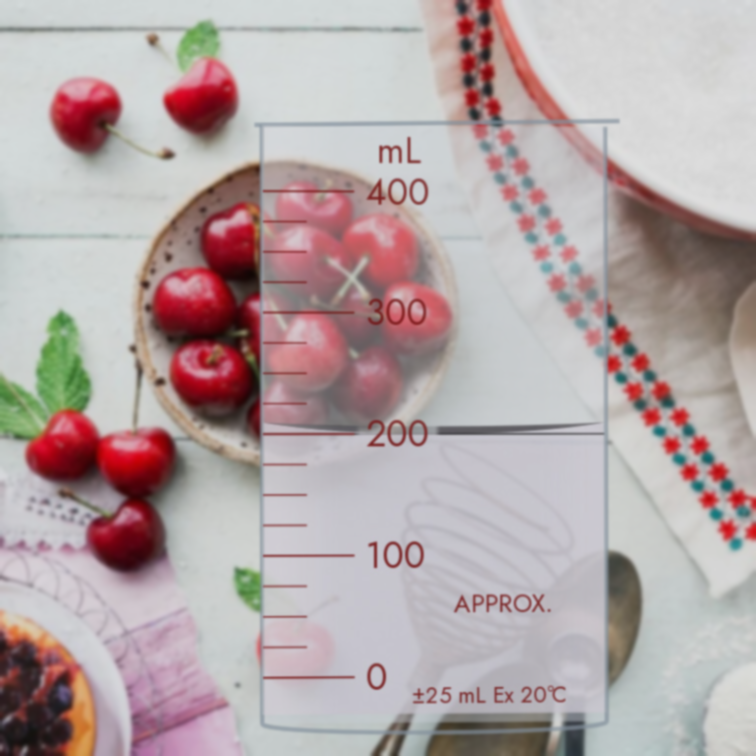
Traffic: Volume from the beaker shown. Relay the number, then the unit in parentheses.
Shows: 200 (mL)
